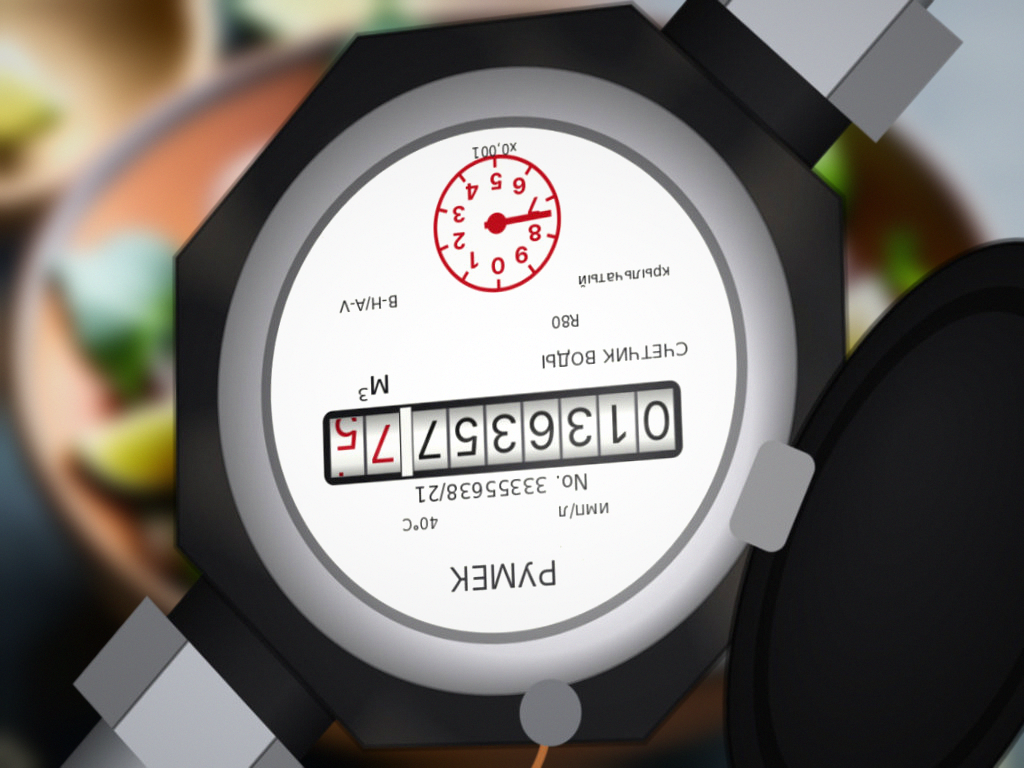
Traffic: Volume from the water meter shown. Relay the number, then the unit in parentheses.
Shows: 136357.747 (m³)
